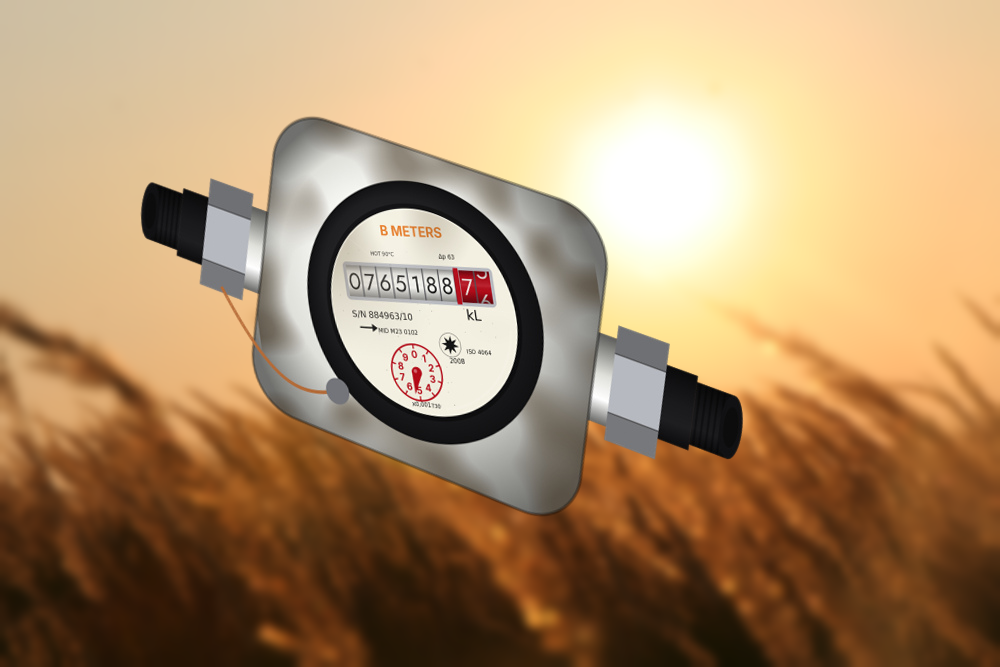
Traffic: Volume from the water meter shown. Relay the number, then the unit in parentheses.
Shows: 765188.755 (kL)
